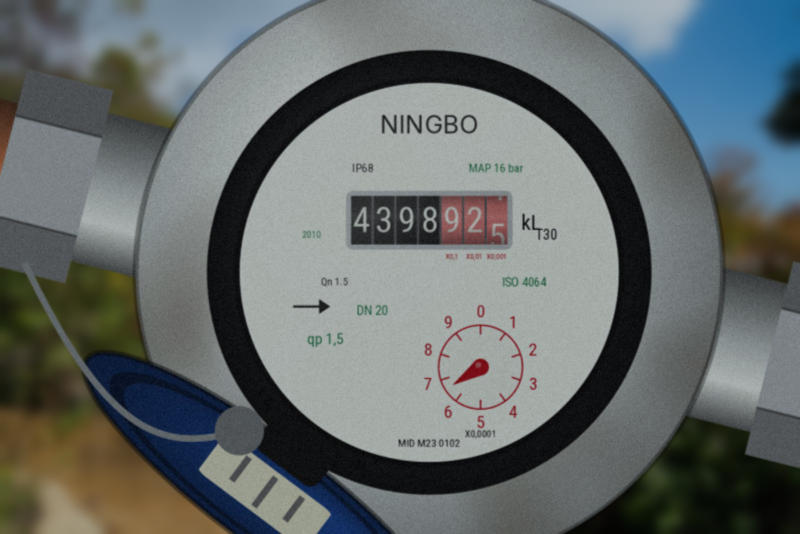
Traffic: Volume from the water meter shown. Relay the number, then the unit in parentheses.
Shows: 4398.9246 (kL)
